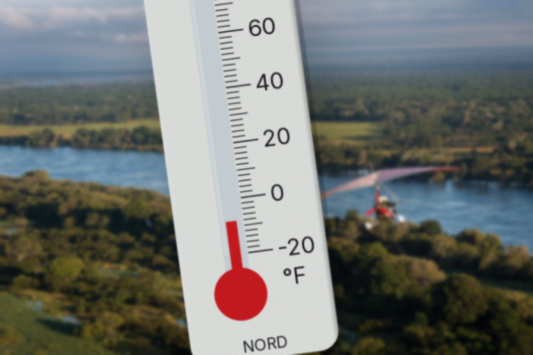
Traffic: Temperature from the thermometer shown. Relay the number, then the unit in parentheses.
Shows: -8 (°F)
